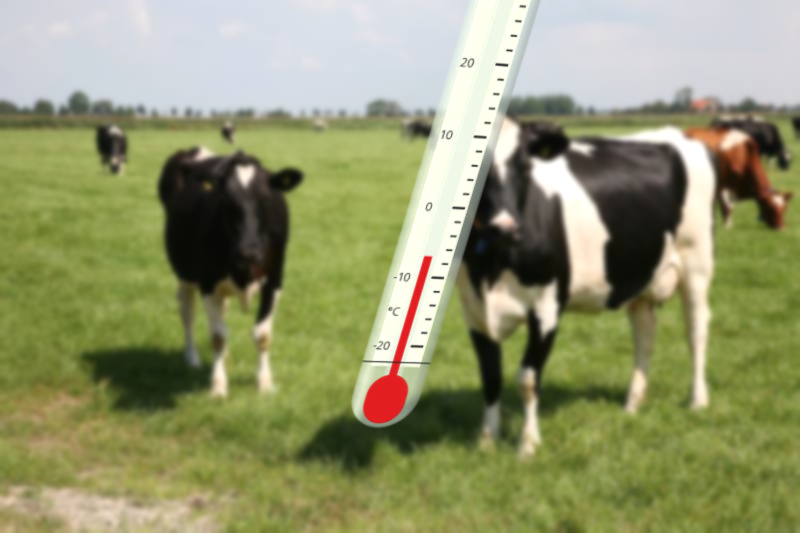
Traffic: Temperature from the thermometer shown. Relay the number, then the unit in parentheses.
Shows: -7 (°C)
